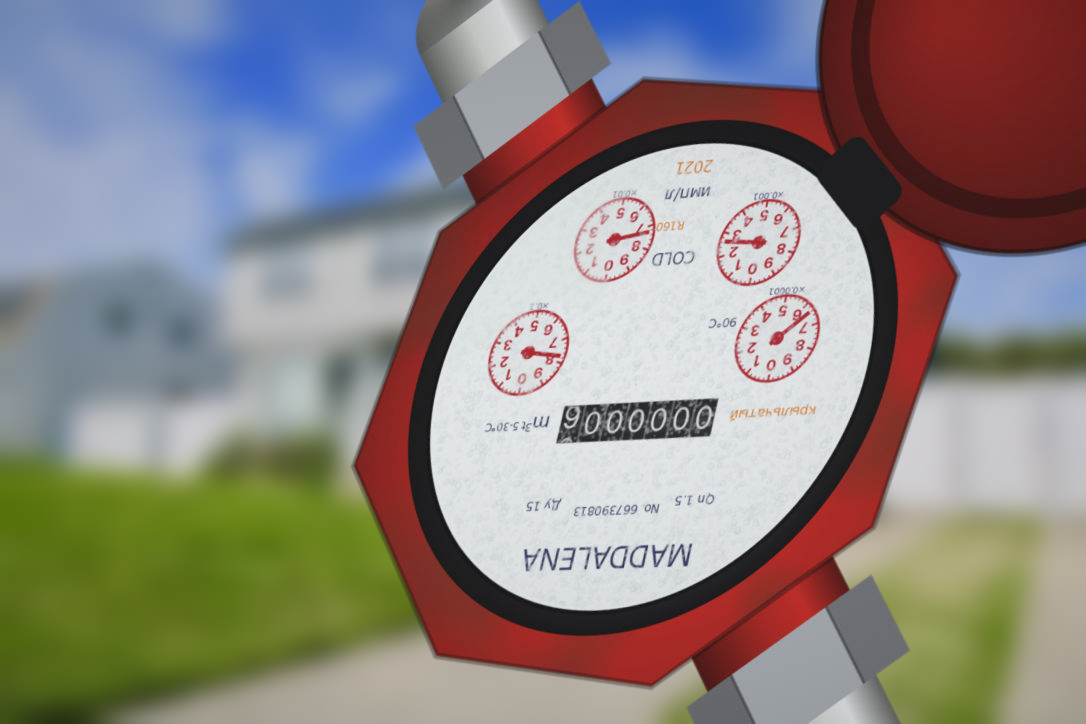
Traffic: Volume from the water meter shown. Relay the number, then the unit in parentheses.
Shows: 5.7726 (m³)
